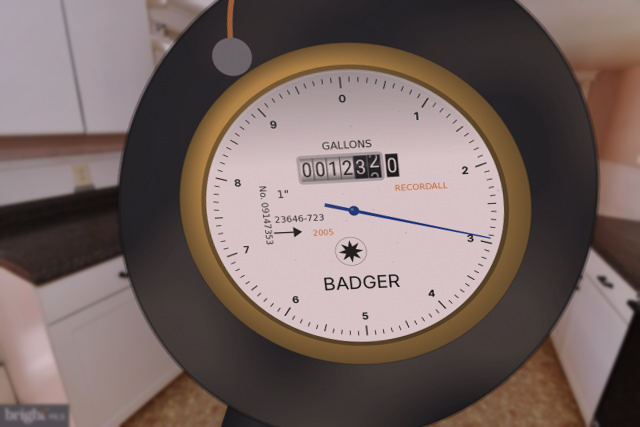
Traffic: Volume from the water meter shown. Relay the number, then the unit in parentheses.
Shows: 12322.9 (gal)
